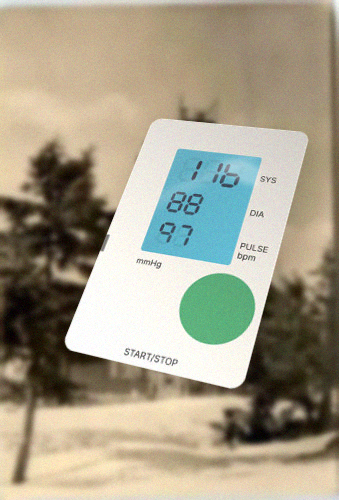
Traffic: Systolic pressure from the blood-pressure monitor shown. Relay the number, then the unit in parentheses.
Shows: 116 (mmHg)
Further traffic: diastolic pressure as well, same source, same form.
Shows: 88 (mmHg)
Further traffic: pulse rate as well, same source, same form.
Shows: 97 (bpm)
